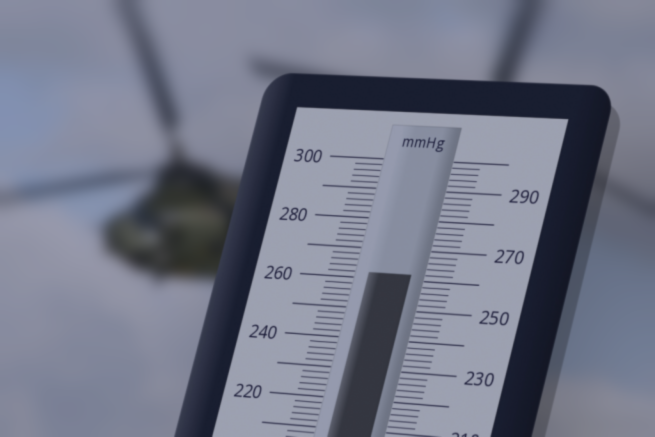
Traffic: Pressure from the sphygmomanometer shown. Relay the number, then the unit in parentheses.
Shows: 262 (mmHg)
